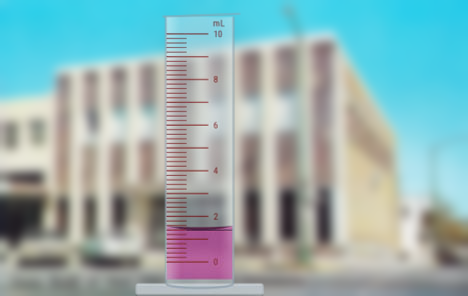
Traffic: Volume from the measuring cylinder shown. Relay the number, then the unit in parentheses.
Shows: 1.4 (mL)
